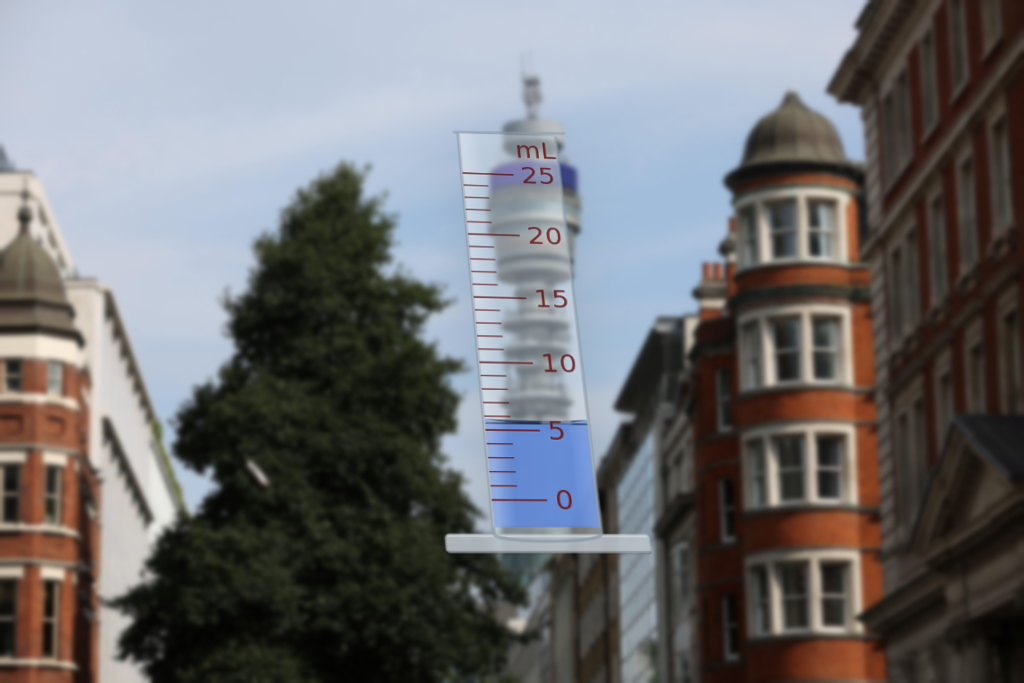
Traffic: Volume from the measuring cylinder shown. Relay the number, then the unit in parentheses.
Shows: 5.5 (mL)
